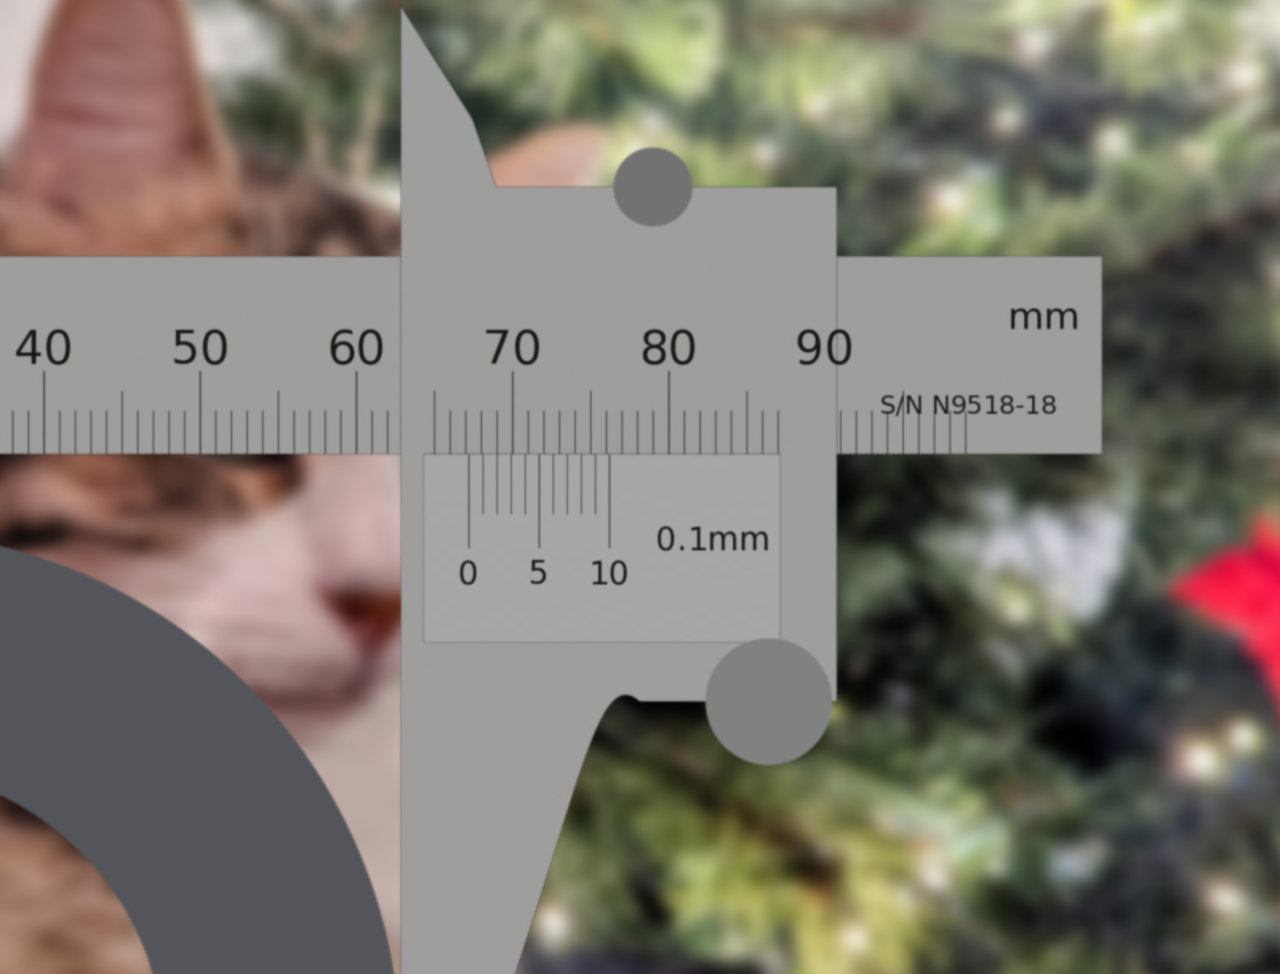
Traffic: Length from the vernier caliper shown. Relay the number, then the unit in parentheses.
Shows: 67.2 (mm)
